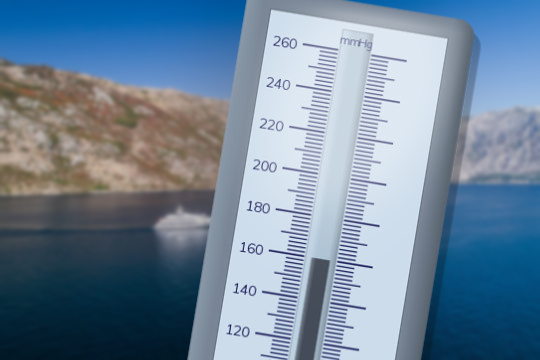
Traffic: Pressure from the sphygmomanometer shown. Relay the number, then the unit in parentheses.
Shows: 160 (mmHg)
